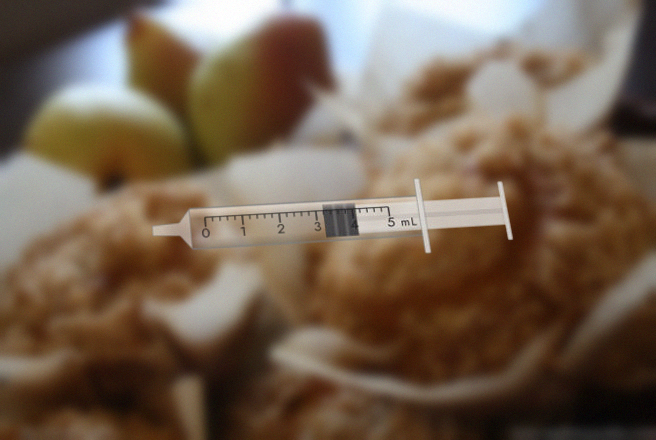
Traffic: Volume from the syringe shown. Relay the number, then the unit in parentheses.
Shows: 3.2 (mL)
